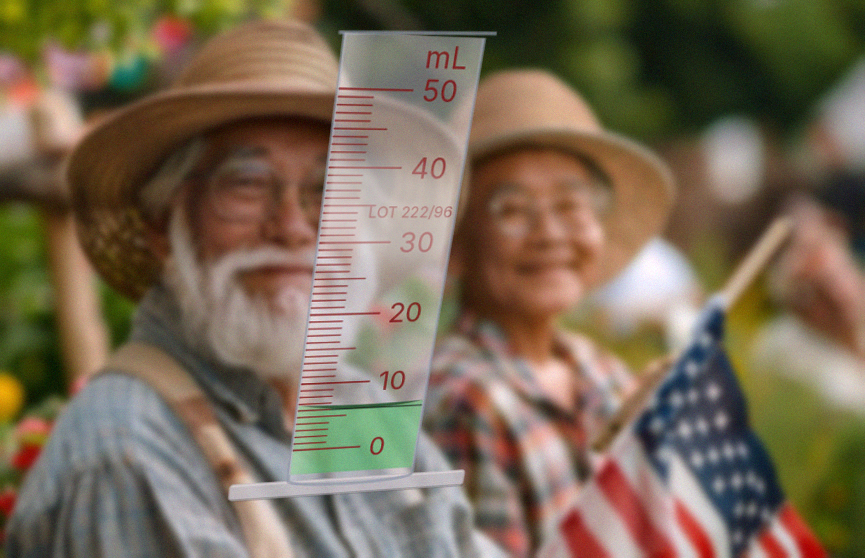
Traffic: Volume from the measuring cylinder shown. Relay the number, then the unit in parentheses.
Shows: 6 (mL)
